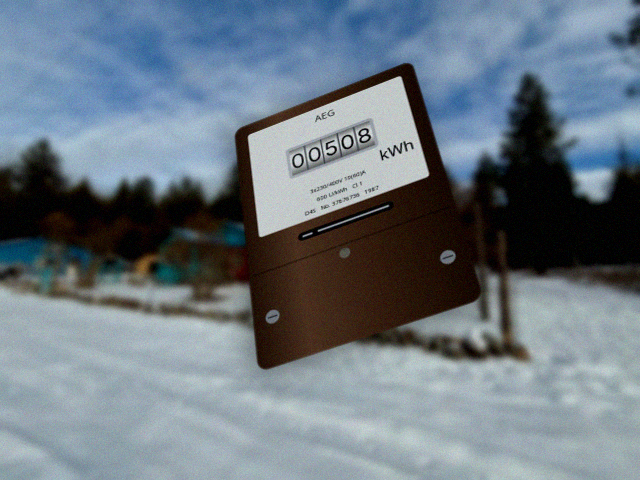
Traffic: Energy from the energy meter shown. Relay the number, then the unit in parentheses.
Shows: 508 (kWh)
